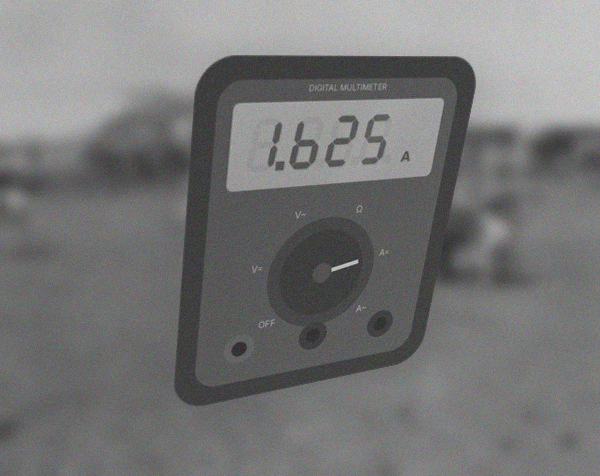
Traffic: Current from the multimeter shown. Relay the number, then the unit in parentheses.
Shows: 1.625 (A)
